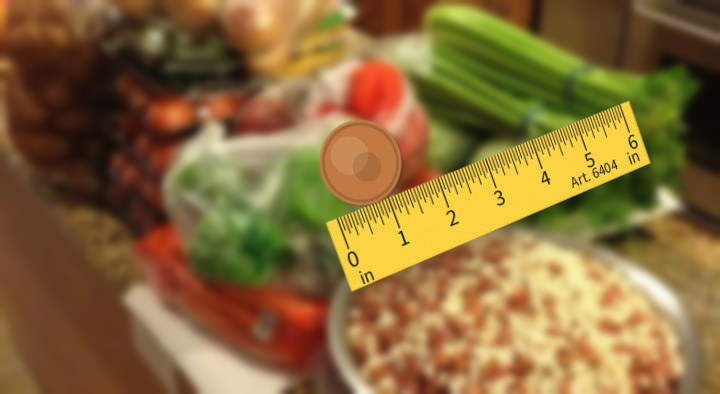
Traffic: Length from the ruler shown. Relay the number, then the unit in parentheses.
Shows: 1.5 (in)
